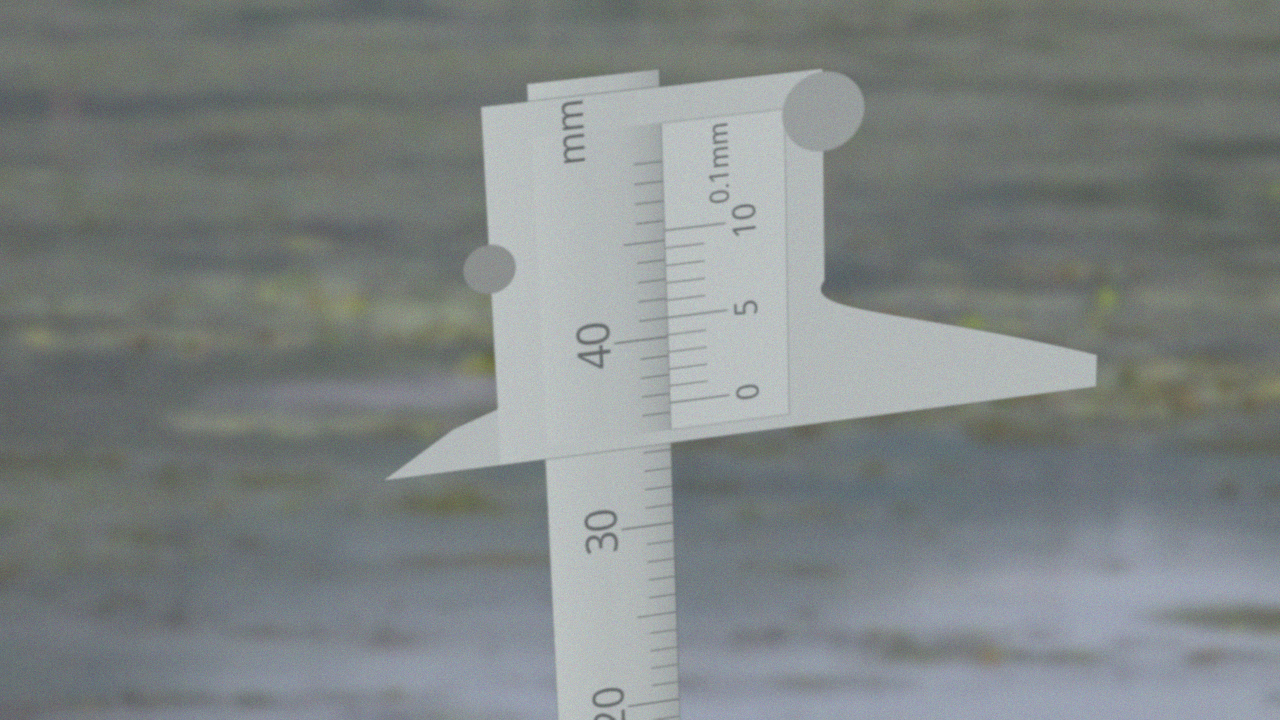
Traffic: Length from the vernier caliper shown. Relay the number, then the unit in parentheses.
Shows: 36.5 (mm)
